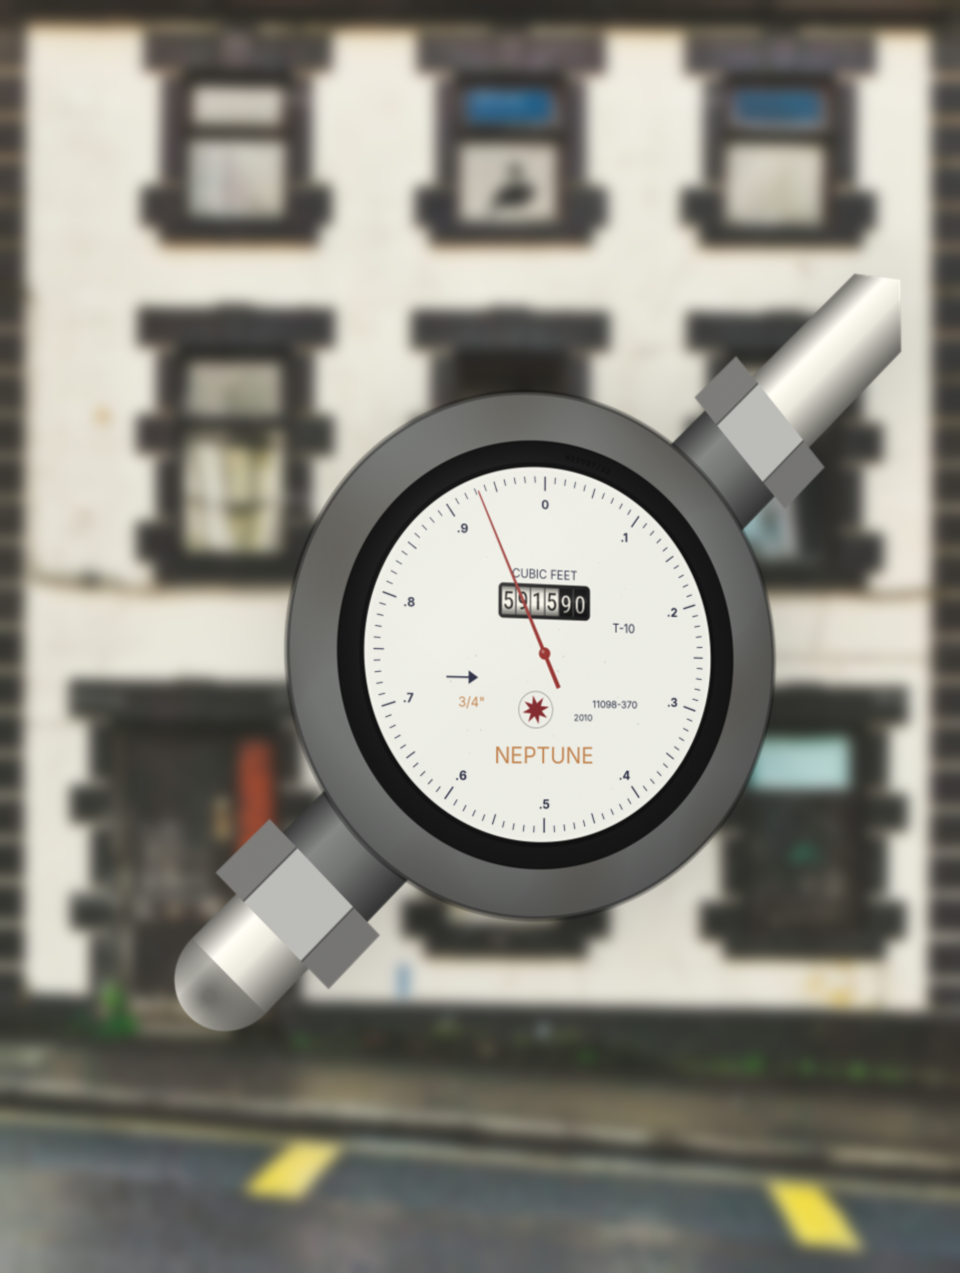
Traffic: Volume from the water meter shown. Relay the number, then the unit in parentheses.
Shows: 591589.93 (ft³)
